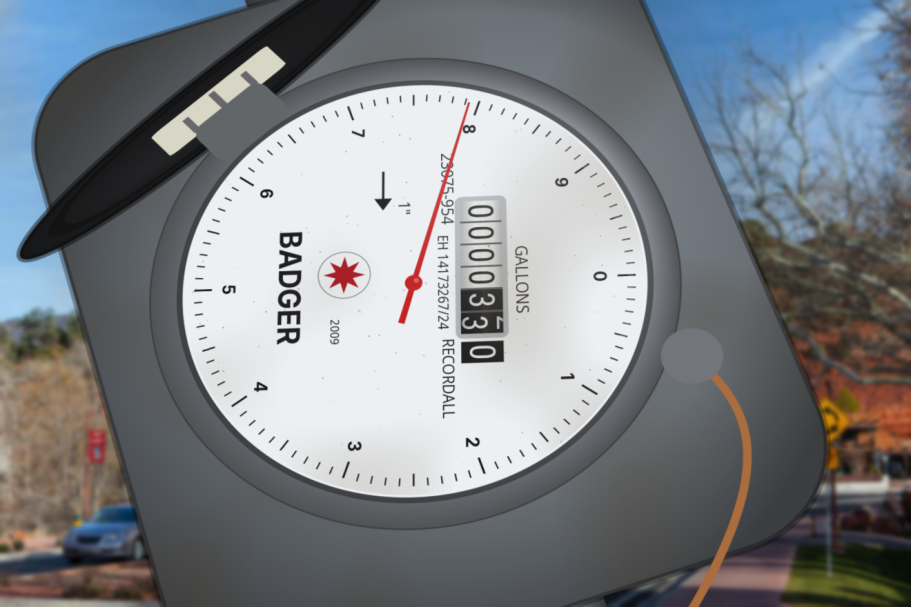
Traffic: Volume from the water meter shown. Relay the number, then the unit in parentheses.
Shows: 327.9 (gal)
